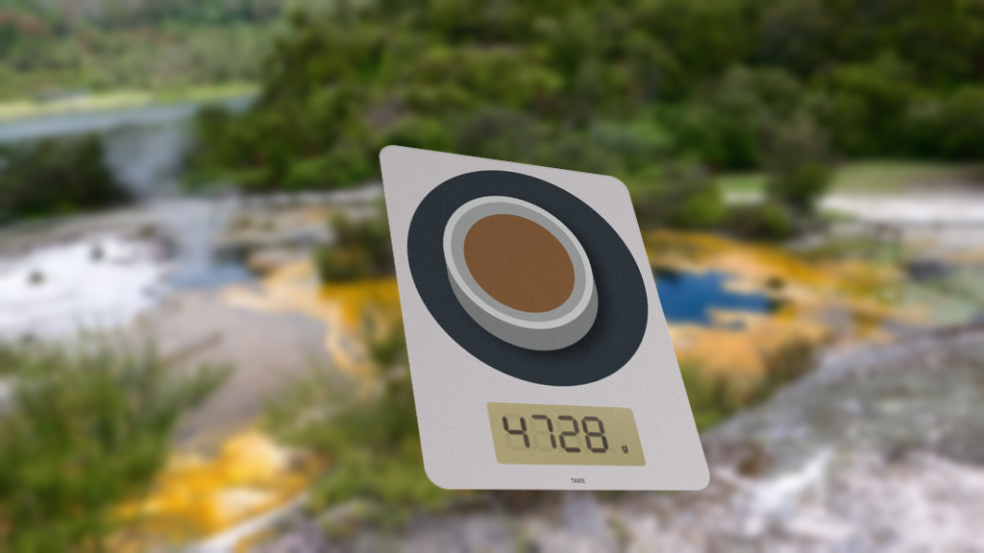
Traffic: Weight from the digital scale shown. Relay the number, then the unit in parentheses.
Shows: 4728 (g)
